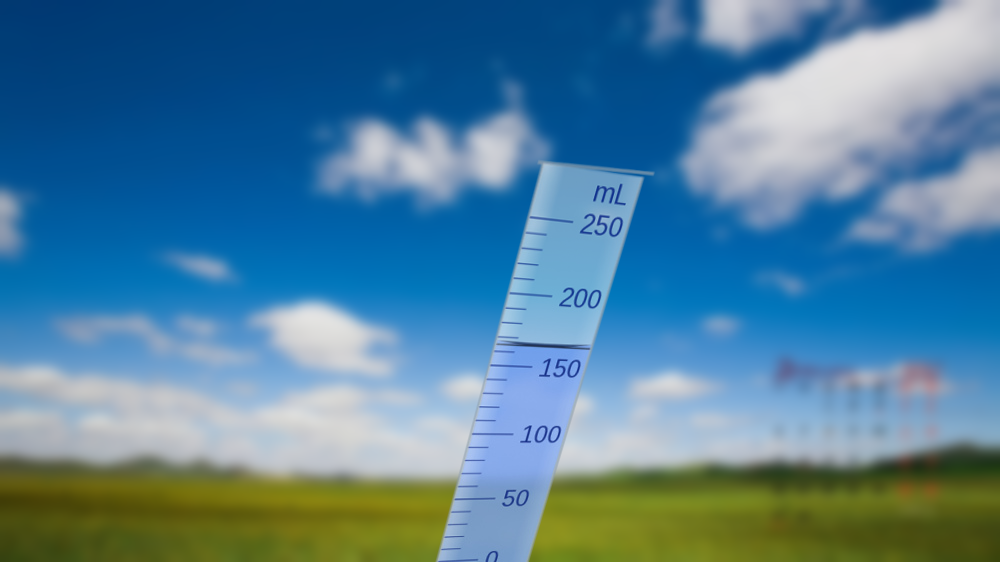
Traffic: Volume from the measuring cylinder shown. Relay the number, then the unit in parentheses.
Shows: 165 (mL)
